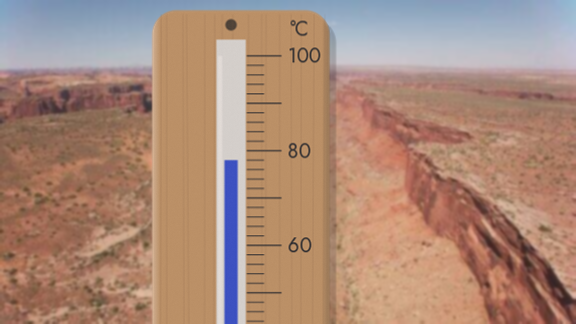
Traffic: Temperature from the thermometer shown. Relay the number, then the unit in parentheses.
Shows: 78 (°C)
